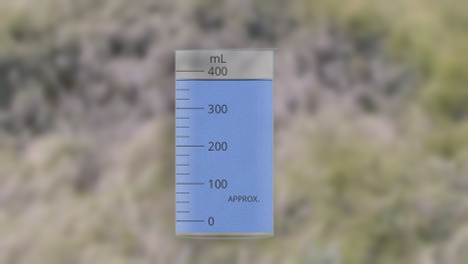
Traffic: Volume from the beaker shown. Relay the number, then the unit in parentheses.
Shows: 375 (mL)
